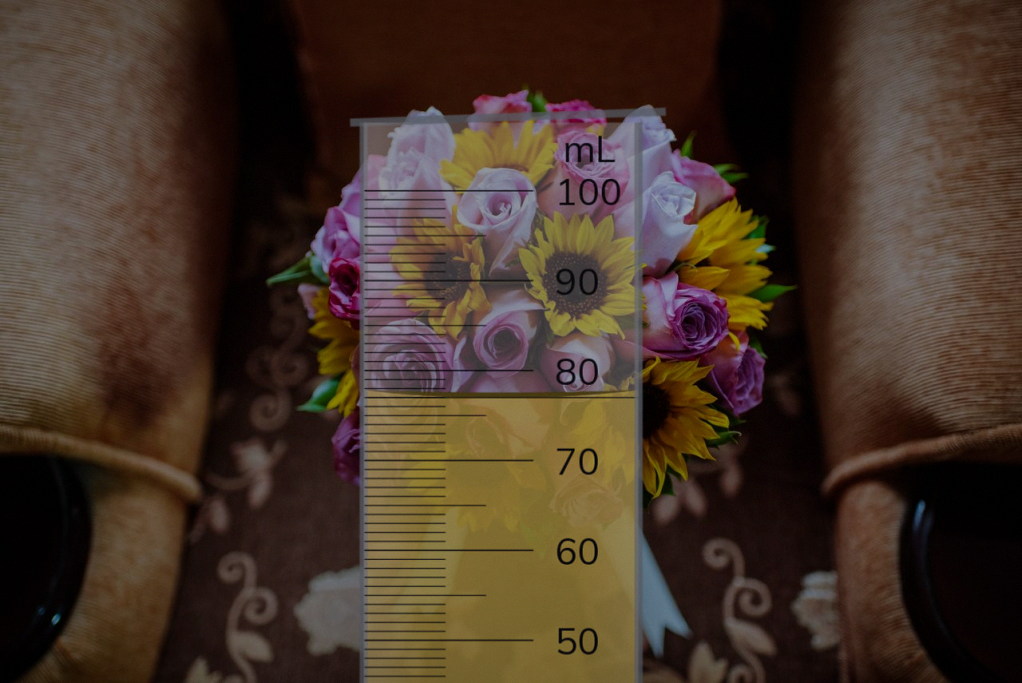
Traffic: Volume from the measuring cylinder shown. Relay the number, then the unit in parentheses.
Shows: 77 (mL)
